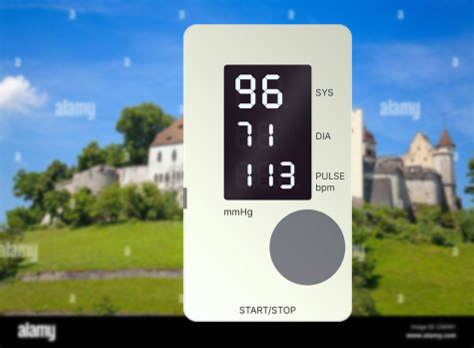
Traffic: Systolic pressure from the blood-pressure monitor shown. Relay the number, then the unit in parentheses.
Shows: 96 (mmHg)
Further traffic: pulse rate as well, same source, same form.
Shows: 113 (bpm)
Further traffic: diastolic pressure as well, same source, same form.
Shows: 71 (mmHg)
